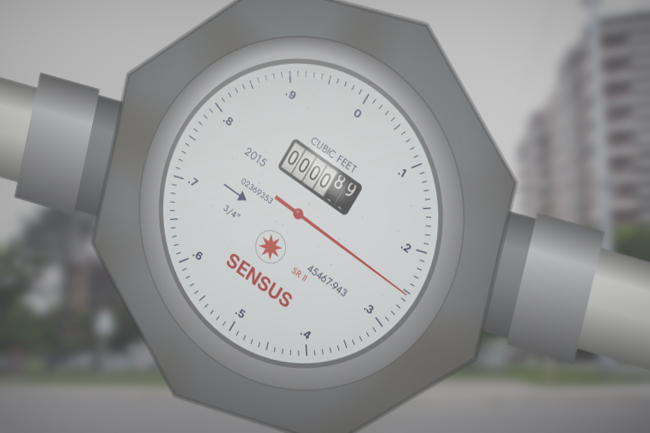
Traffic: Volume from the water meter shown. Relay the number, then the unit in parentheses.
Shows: 89.25 (ft³)
